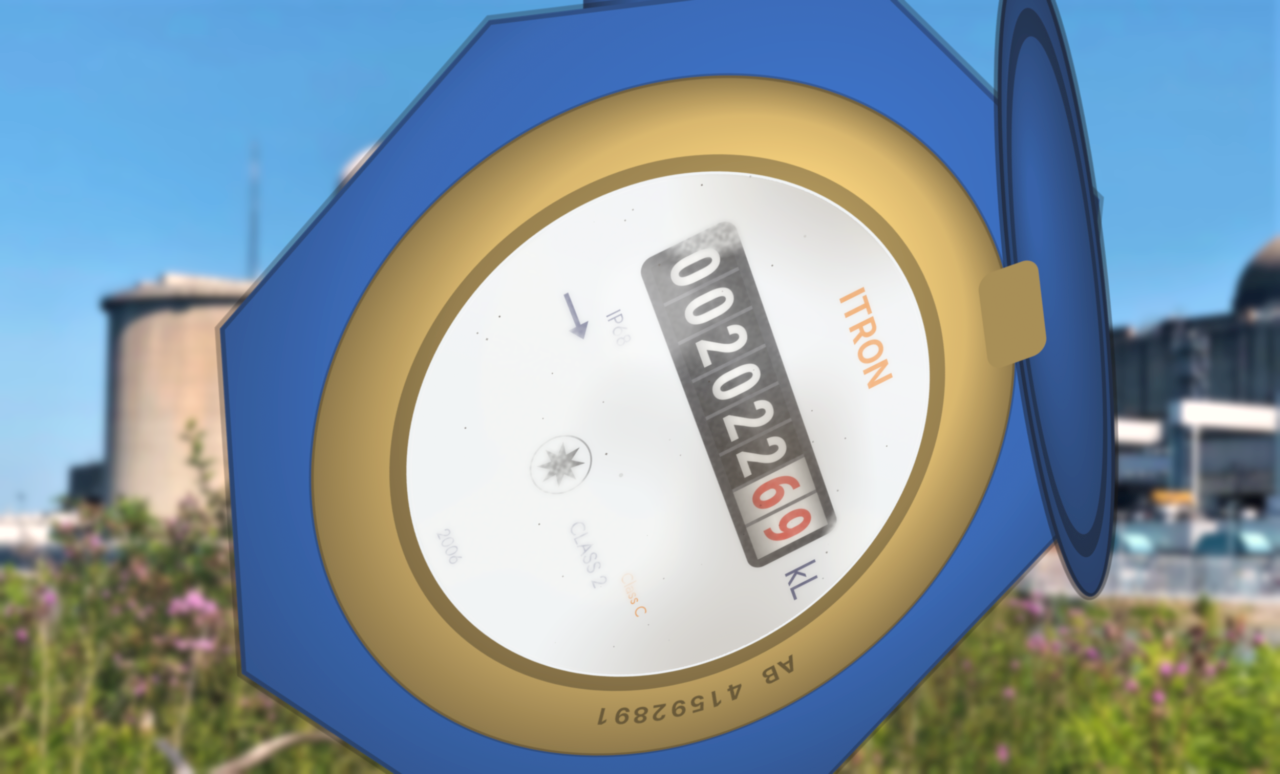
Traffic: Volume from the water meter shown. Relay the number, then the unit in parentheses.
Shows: 2022.69 (kL)
